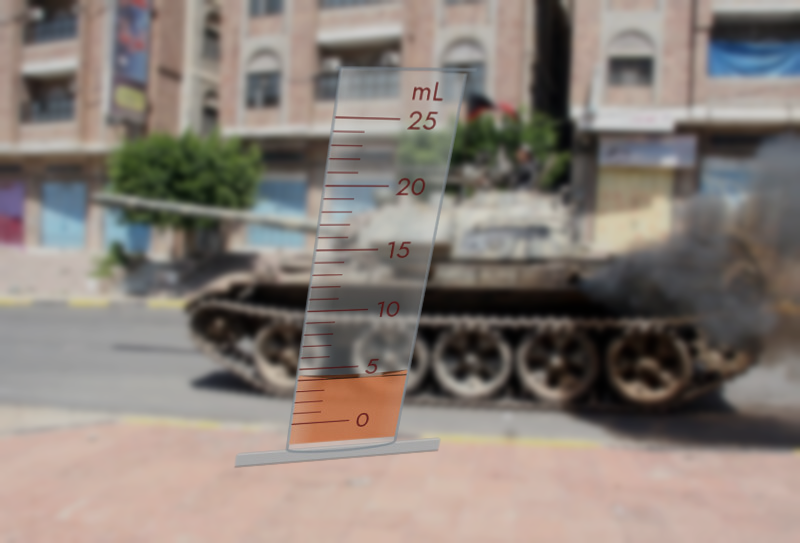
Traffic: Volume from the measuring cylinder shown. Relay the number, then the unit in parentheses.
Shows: 4 (mL)
